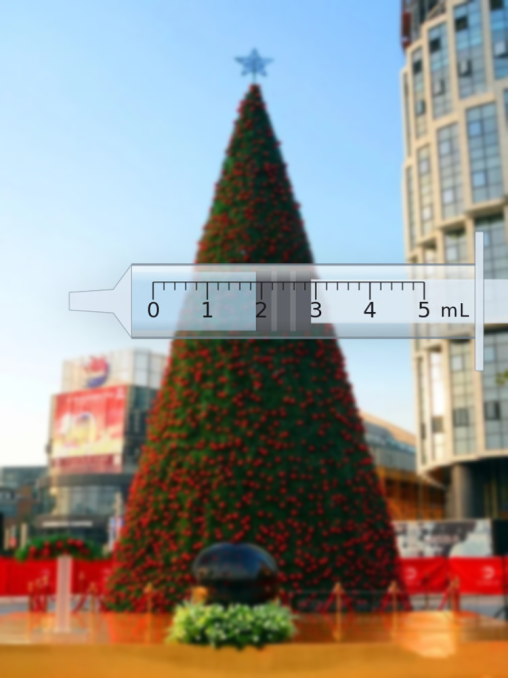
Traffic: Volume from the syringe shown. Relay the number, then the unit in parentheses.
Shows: 1.9 (mL)
